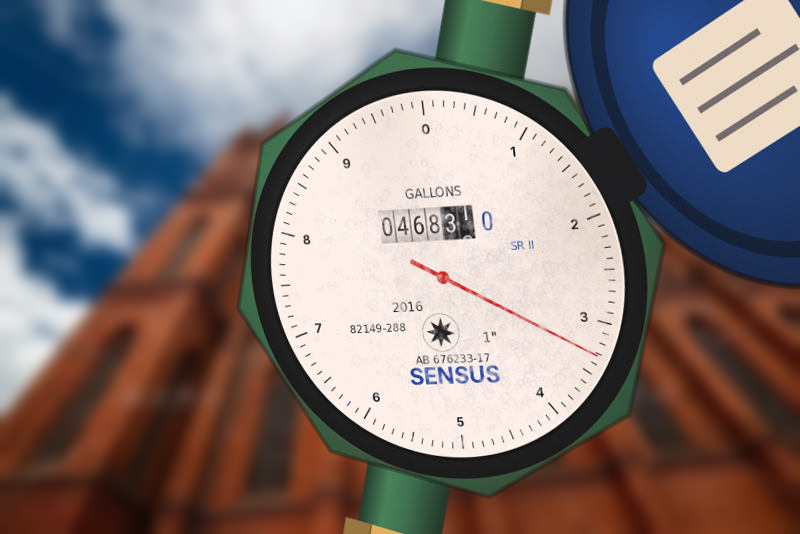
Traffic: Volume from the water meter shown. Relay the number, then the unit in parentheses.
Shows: 468313.3 (gal)
